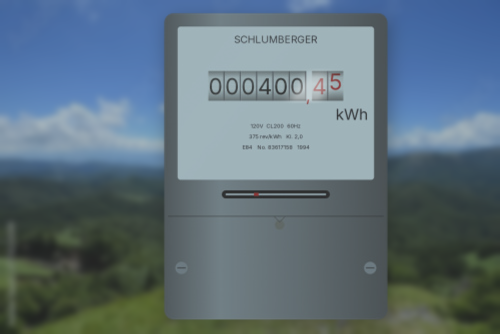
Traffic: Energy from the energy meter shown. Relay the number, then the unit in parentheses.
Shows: 400.45 (kWh)
